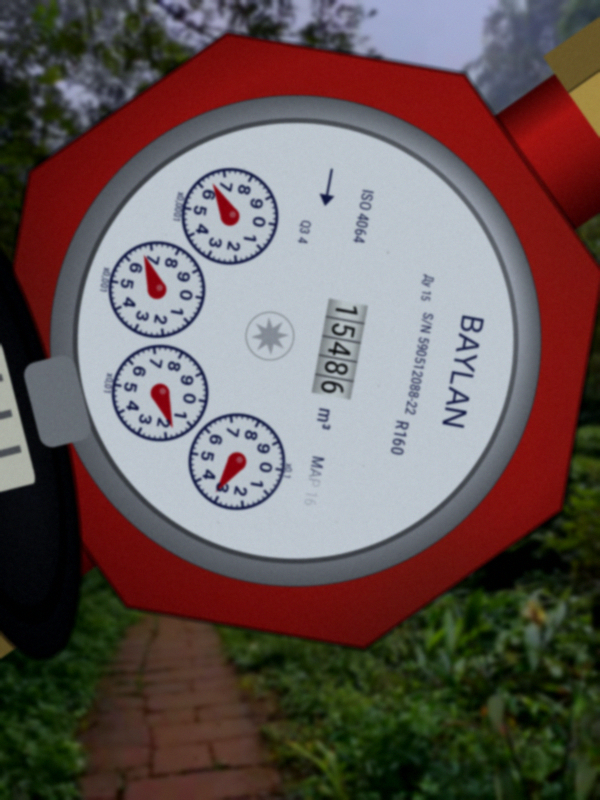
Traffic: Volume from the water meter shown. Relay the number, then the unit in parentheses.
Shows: 15486.3166 (m³)
